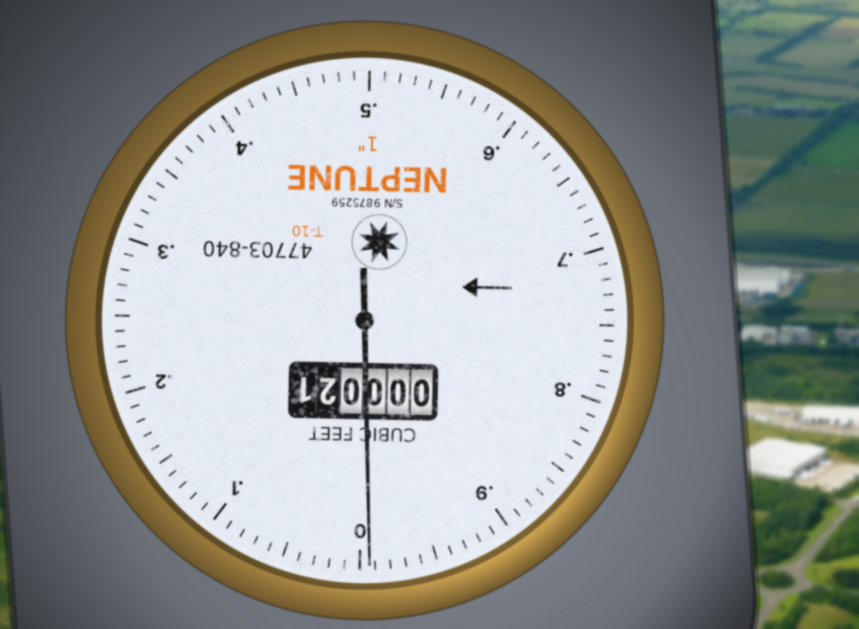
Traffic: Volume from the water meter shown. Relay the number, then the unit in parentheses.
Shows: 20.99 (ft³)
